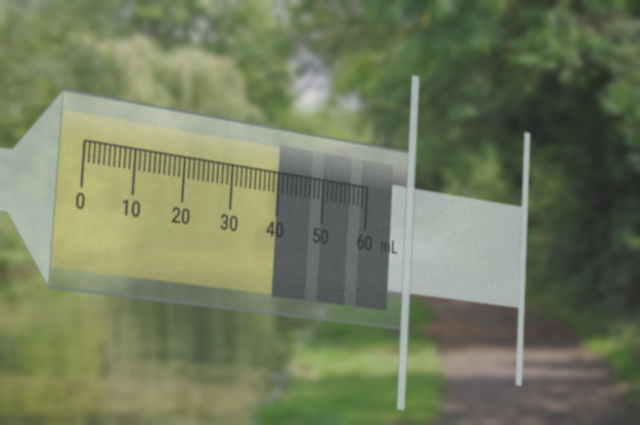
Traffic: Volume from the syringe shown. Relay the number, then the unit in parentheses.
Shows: 40 (mL)
